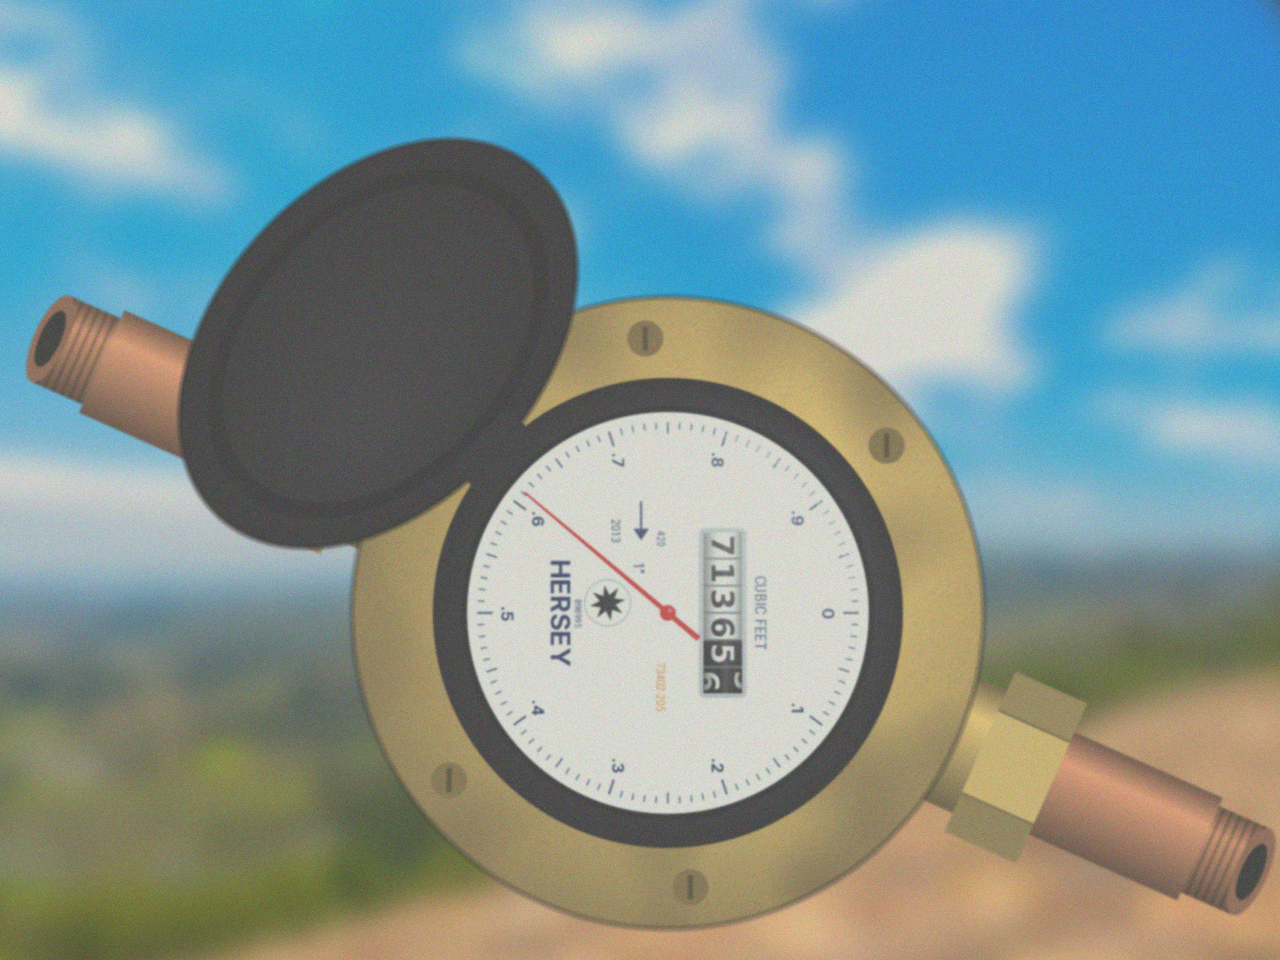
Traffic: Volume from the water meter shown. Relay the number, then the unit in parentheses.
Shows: 713655.61 (ft³)
